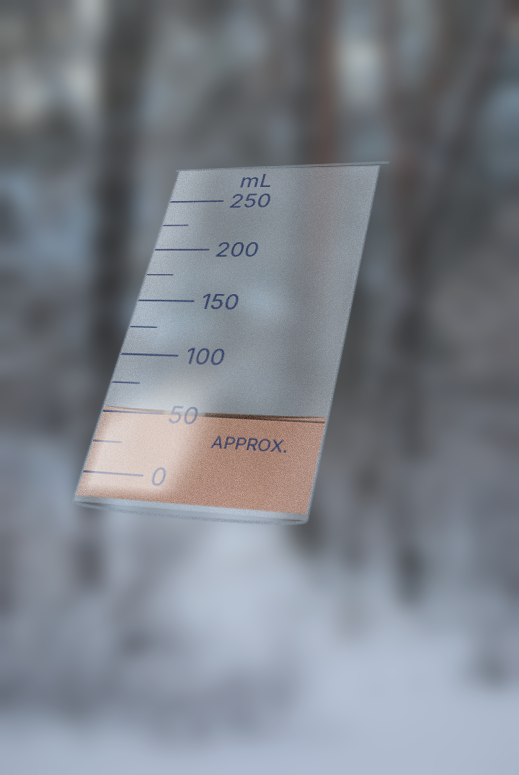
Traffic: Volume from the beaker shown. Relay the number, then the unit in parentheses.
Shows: 50 (mL)
